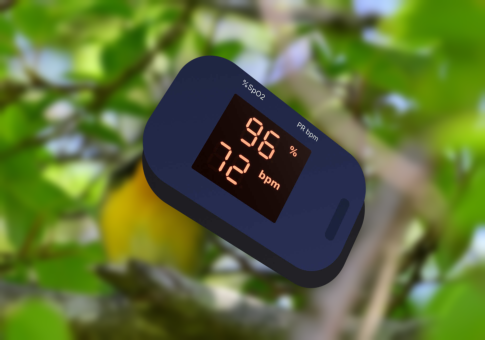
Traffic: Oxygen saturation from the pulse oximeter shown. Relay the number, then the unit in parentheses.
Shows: 96 (%)
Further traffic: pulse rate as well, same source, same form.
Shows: 72 (bpm)
